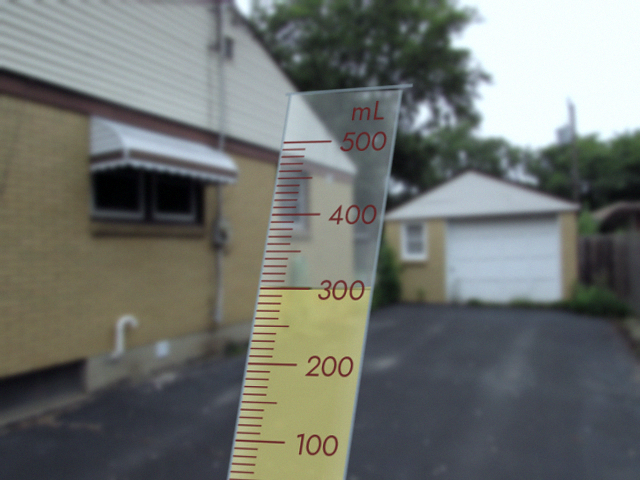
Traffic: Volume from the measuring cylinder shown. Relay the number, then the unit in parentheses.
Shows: 300 (mL)
